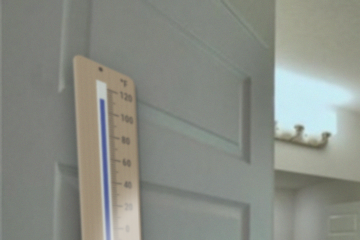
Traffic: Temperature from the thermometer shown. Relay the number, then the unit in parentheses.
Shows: 110 (°F)
